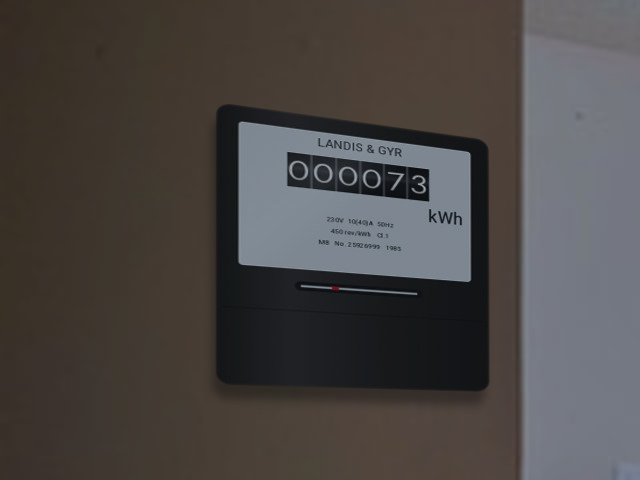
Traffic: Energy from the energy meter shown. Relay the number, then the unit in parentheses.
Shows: 73 (kWh)
